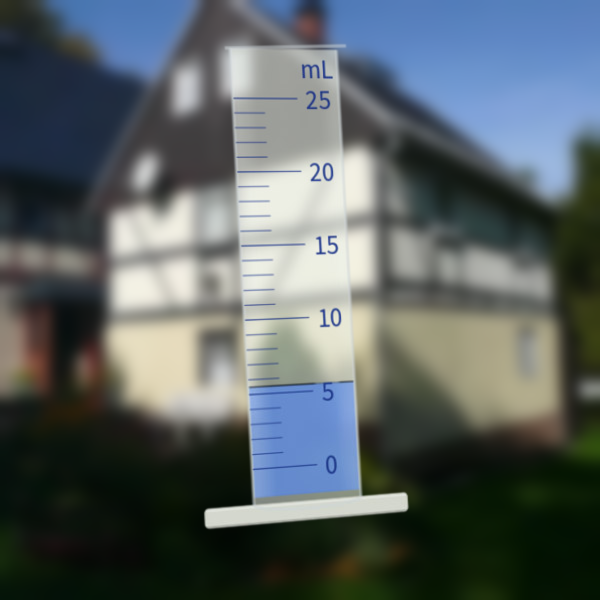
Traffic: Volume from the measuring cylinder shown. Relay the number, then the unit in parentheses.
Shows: 5.5 (mL)
